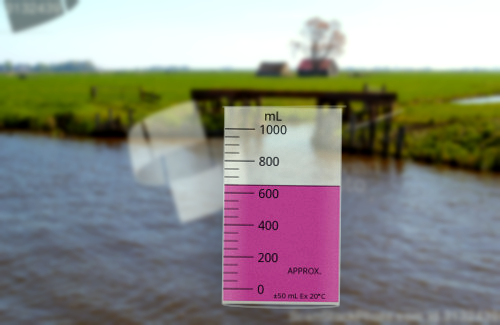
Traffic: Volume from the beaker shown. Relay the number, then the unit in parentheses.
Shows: 650 (mL)
